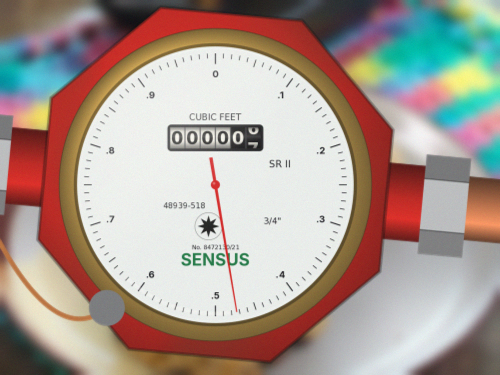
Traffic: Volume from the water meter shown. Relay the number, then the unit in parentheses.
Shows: 6.47 (ft³)
